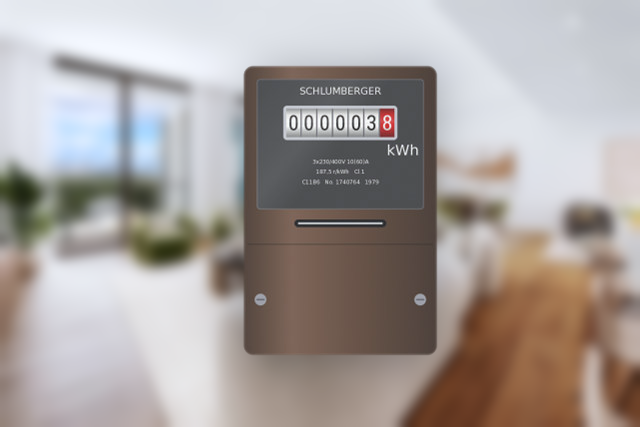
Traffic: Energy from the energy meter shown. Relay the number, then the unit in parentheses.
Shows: 3.8 (kWh)
